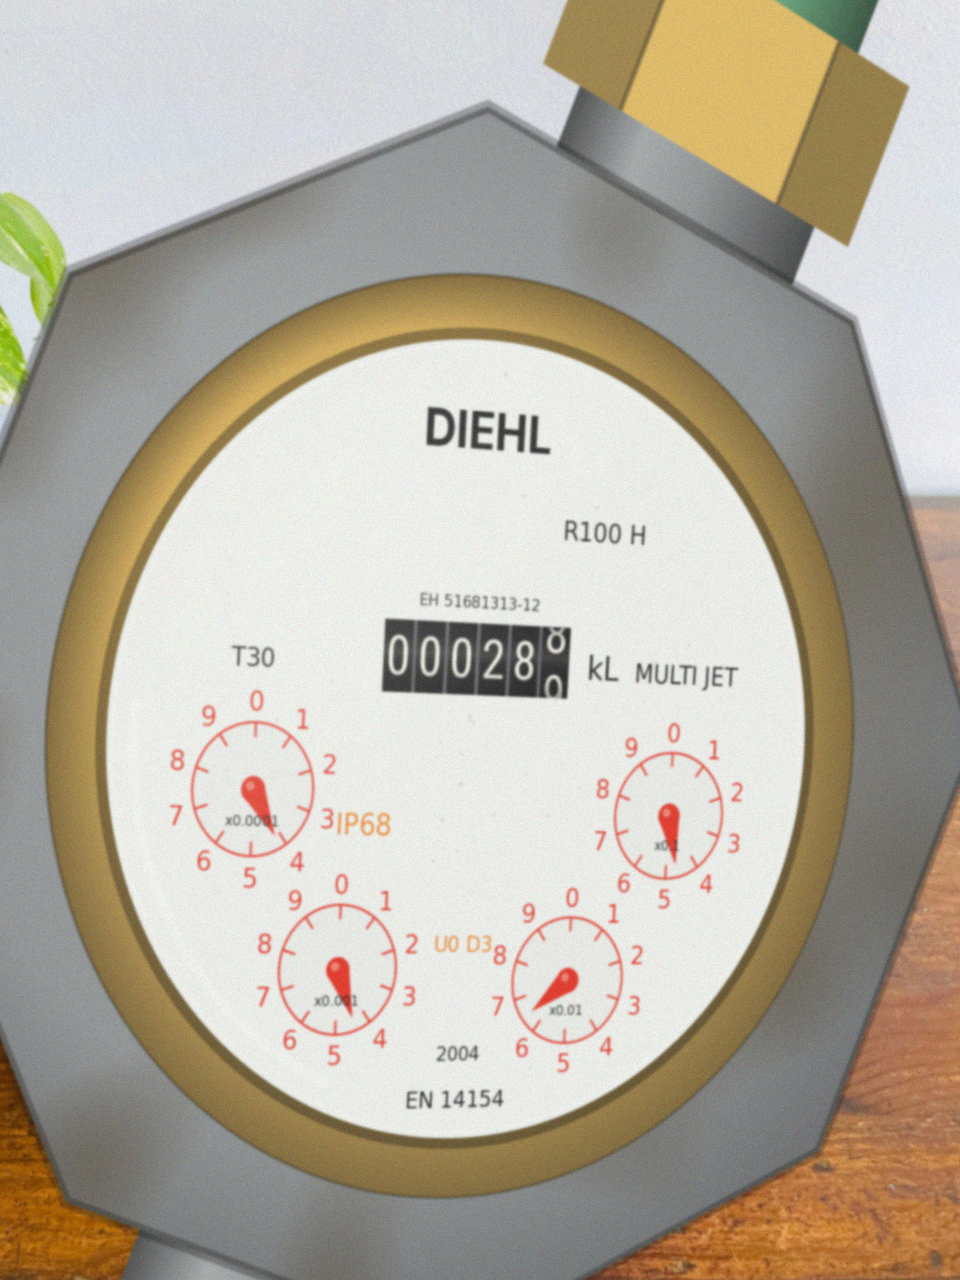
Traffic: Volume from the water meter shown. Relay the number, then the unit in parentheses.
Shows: 288.4644 (kL)
